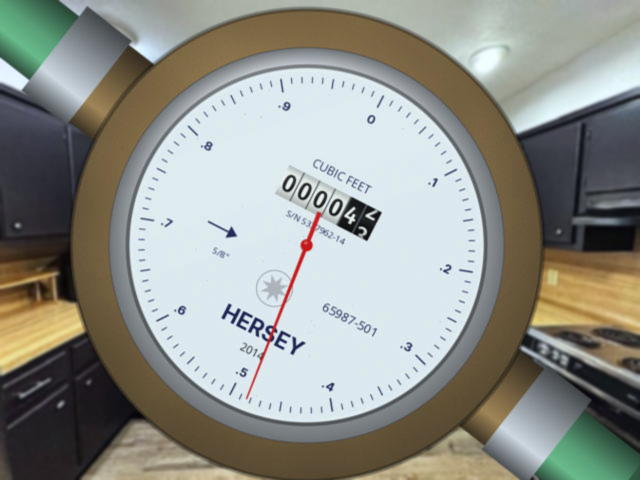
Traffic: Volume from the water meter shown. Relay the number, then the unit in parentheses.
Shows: 42.48 (ft³)
